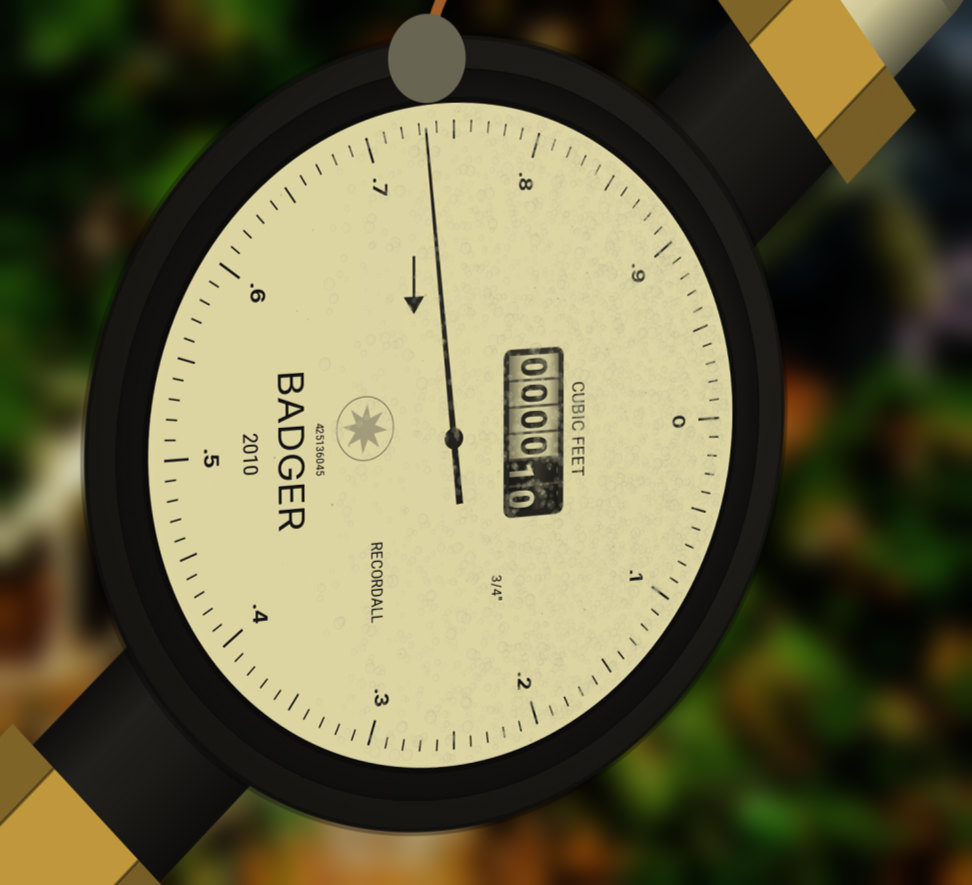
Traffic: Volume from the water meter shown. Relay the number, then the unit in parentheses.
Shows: 9.73 (ft³)
